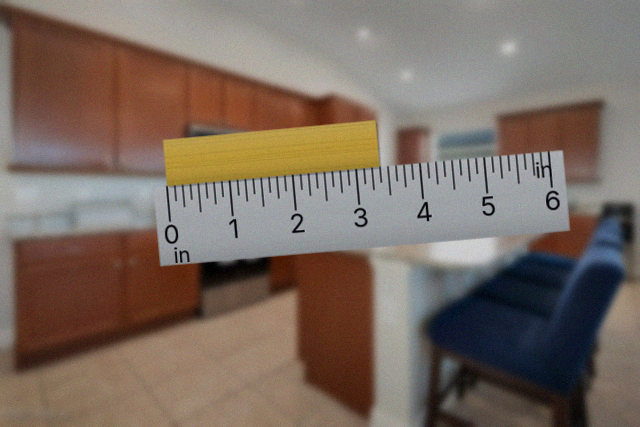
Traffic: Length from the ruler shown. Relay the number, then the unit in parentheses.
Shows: 3.375 (in)
